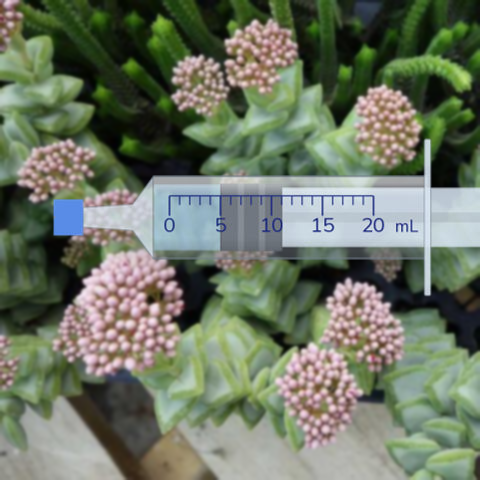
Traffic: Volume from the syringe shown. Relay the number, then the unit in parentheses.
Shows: 5 (mL)
